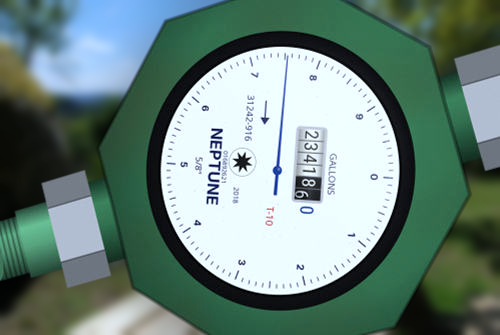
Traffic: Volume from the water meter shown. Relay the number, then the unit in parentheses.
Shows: 2341857.5 (gal)
